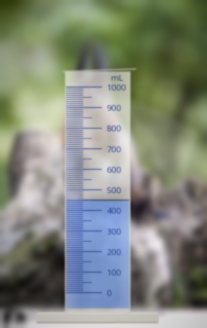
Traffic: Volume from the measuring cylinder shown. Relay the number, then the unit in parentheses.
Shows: 450 (mL)
